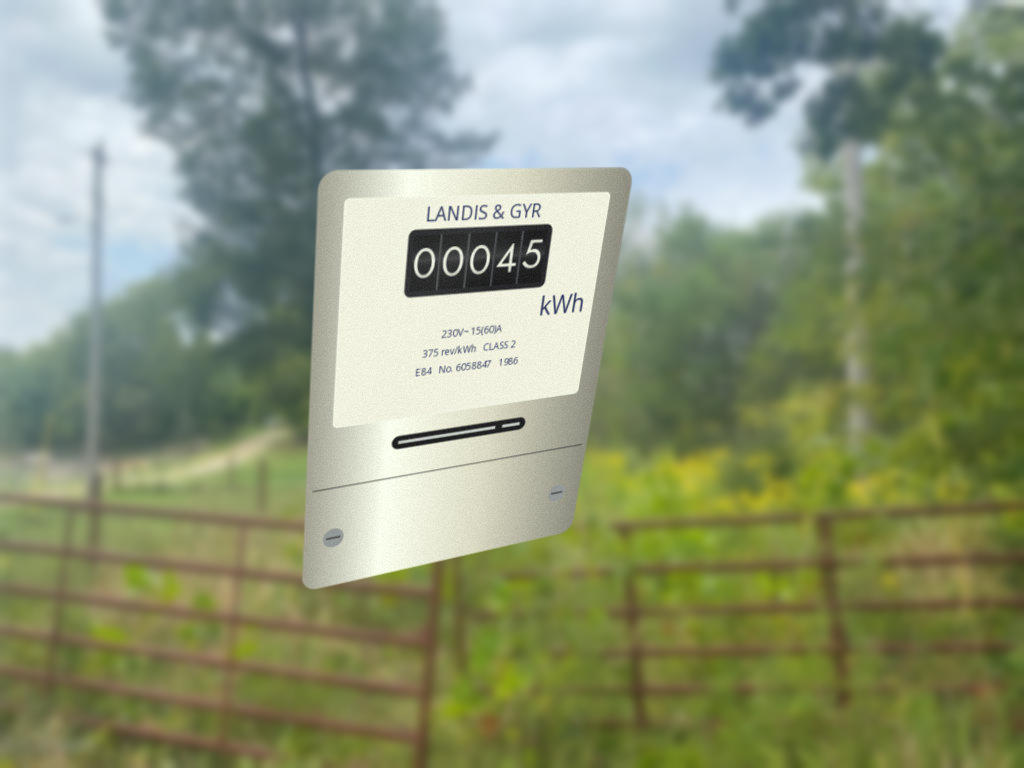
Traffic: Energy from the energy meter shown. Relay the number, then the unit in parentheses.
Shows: 45 (kWh)
